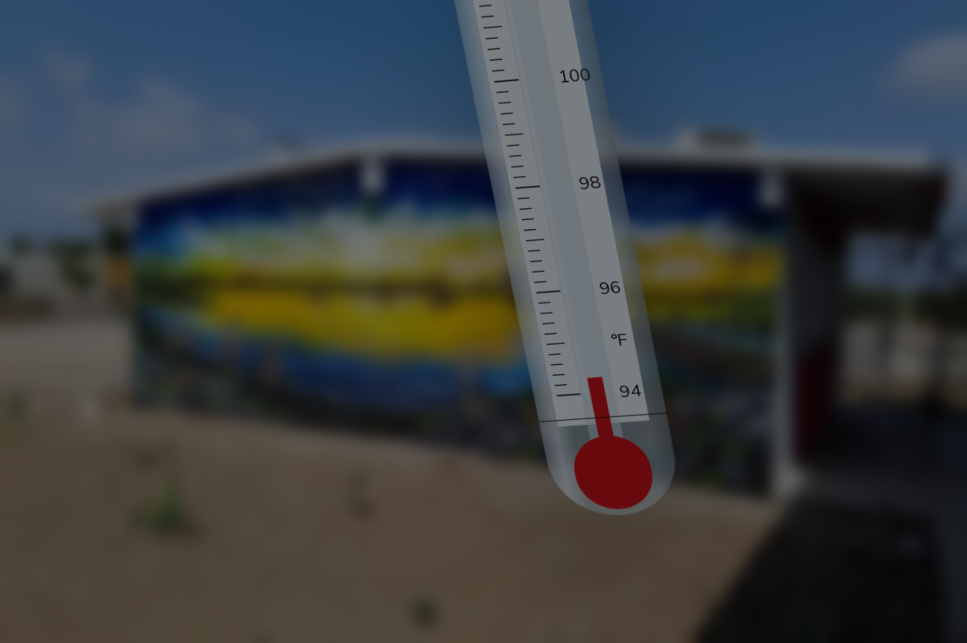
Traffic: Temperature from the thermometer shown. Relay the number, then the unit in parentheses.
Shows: 94.3 (°F)
